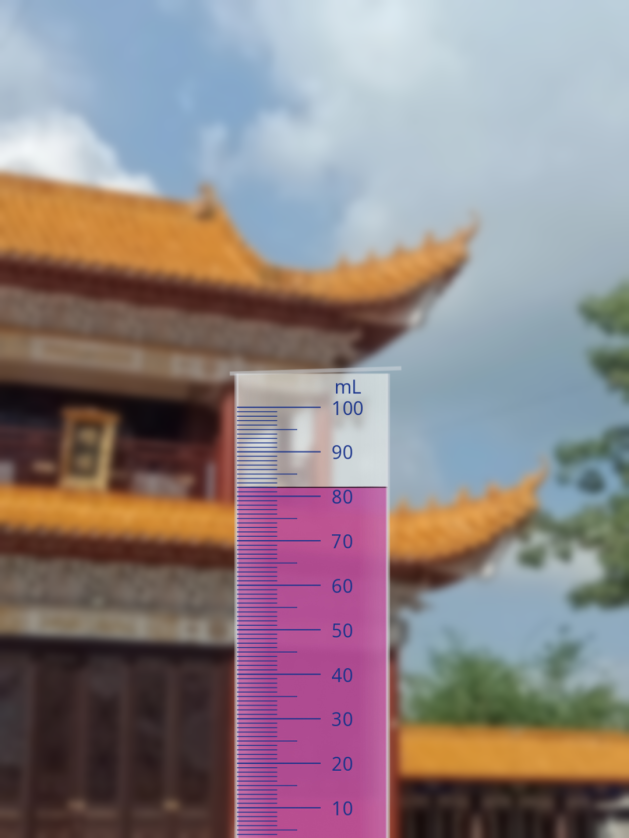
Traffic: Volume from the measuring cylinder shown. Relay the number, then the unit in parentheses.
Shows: 82 (mL)
